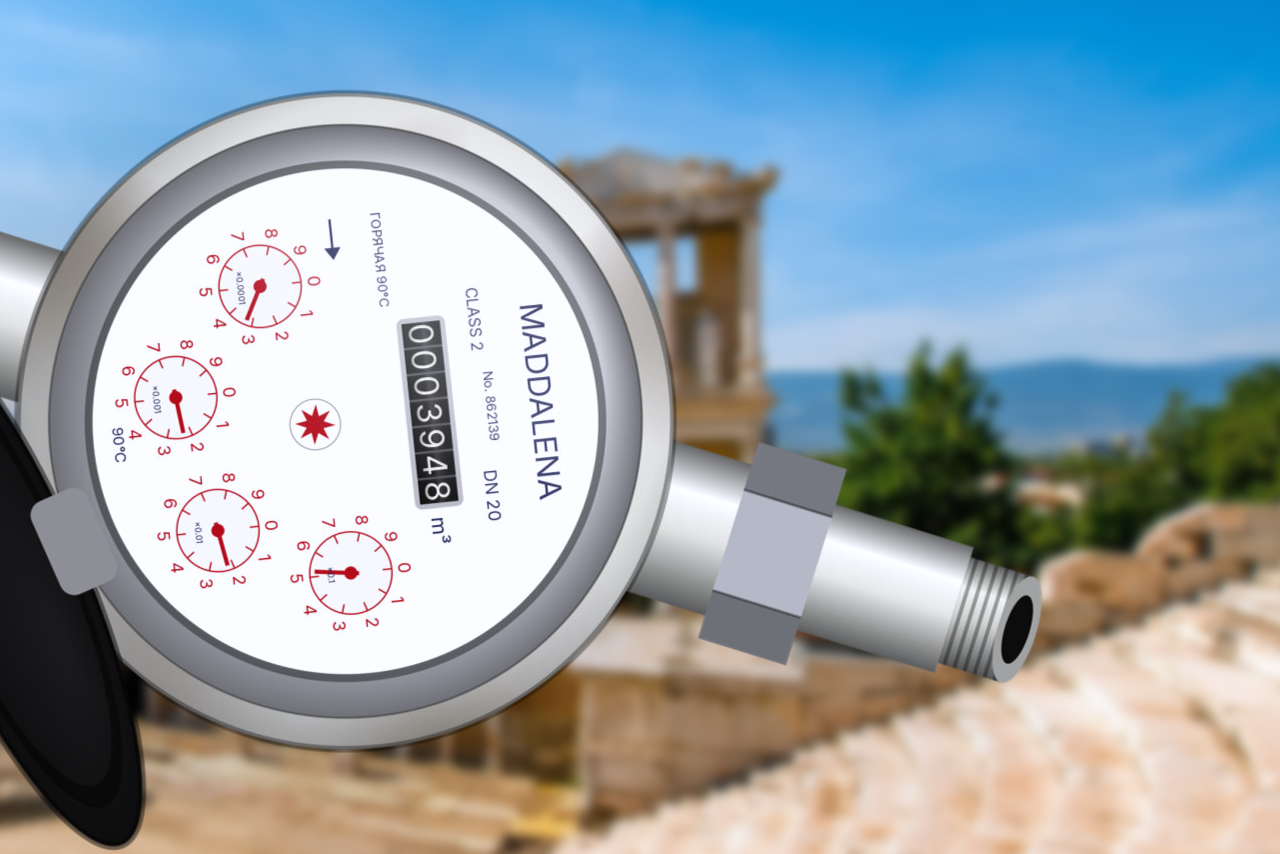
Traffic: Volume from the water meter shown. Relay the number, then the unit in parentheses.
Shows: 3948.5223 (m³)
